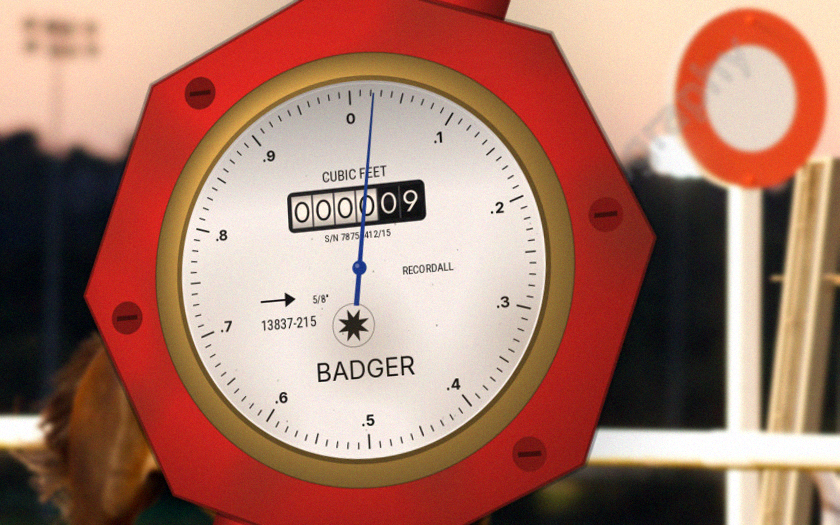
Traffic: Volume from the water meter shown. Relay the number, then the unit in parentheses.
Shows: 9.02 (ft³)
